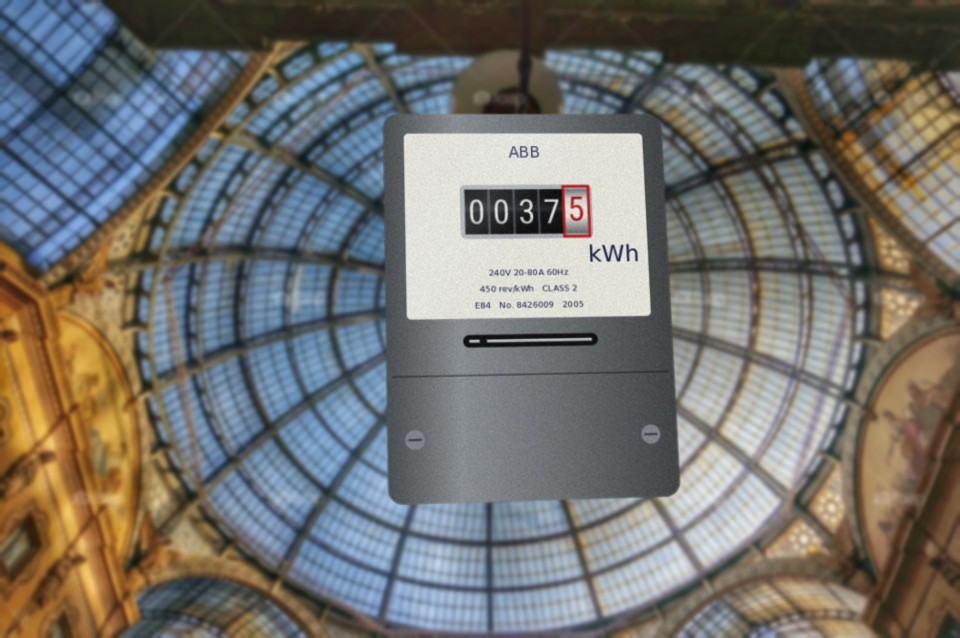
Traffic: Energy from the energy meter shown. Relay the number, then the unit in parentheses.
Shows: 37.5 (kWh)
